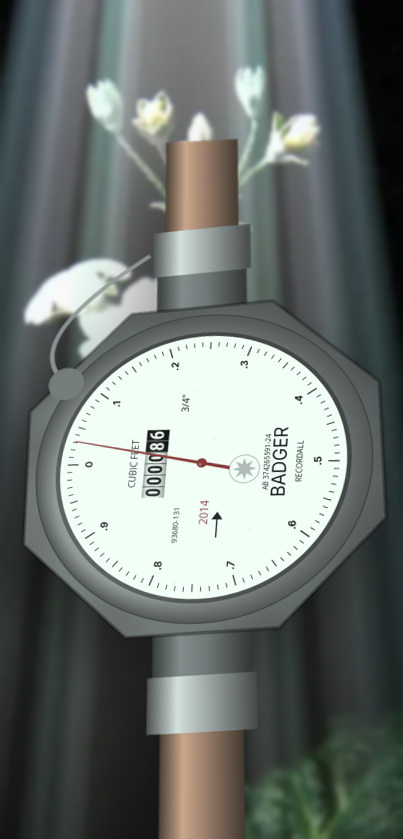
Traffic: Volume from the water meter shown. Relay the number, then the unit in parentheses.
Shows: 86.03 (ft³)
